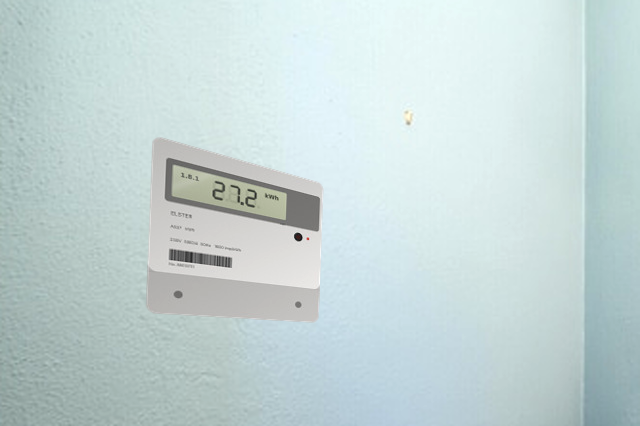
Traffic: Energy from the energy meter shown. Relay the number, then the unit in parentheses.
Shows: 27.2 (kWh)
